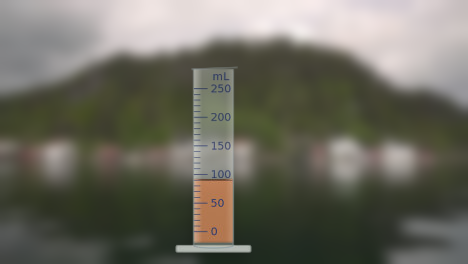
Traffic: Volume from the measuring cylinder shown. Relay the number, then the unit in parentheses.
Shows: 90 (mL)
